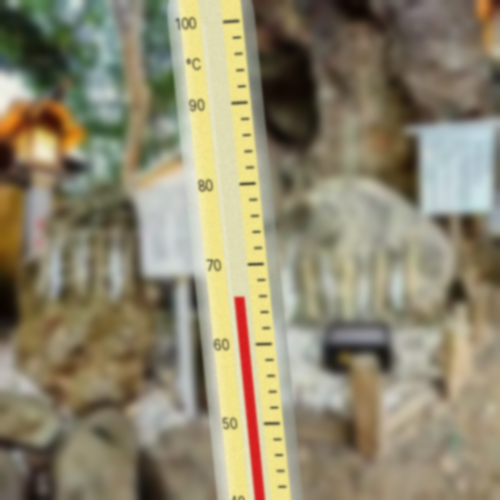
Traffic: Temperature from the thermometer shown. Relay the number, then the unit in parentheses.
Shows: 66 (°C)
